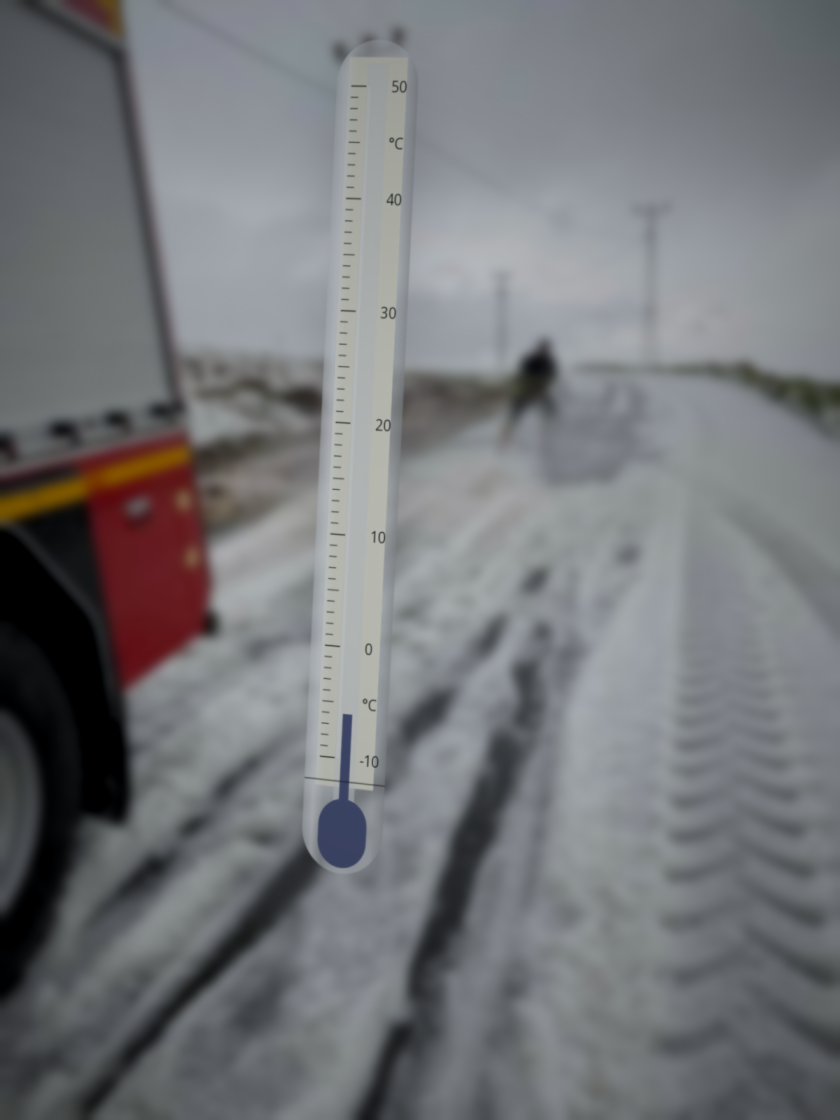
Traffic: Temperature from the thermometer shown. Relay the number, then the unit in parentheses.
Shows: -6 (°C)
